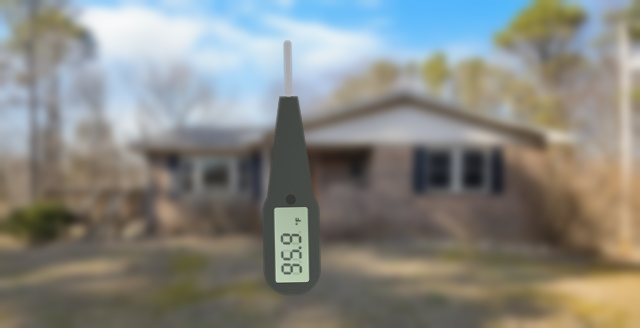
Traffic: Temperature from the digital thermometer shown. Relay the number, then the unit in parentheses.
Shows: 95.9 (°F)
